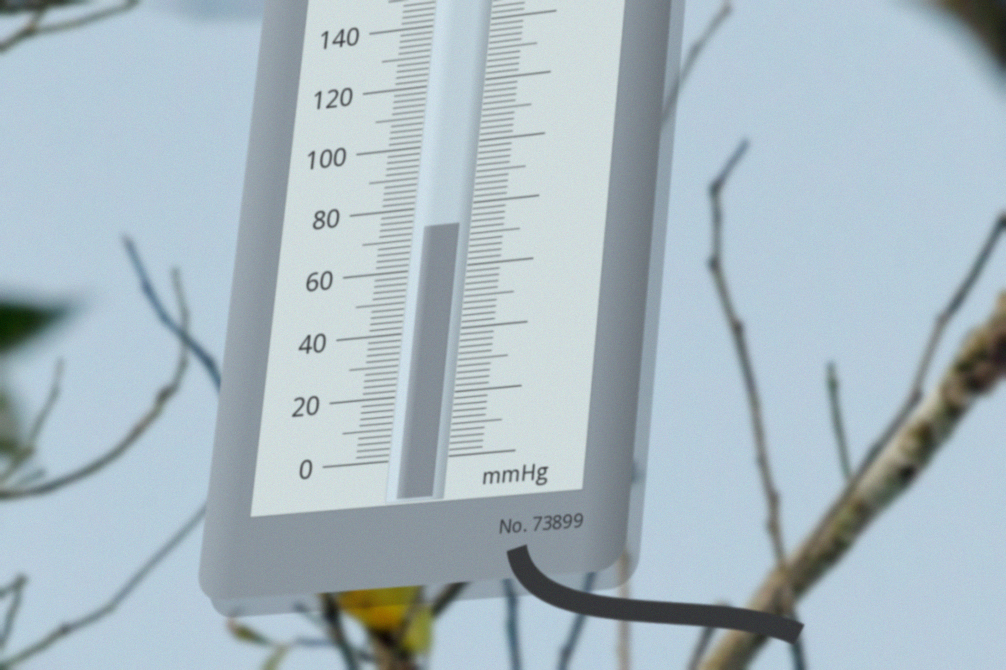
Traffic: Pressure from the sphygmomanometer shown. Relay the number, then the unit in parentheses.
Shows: 74 (mmHg)
